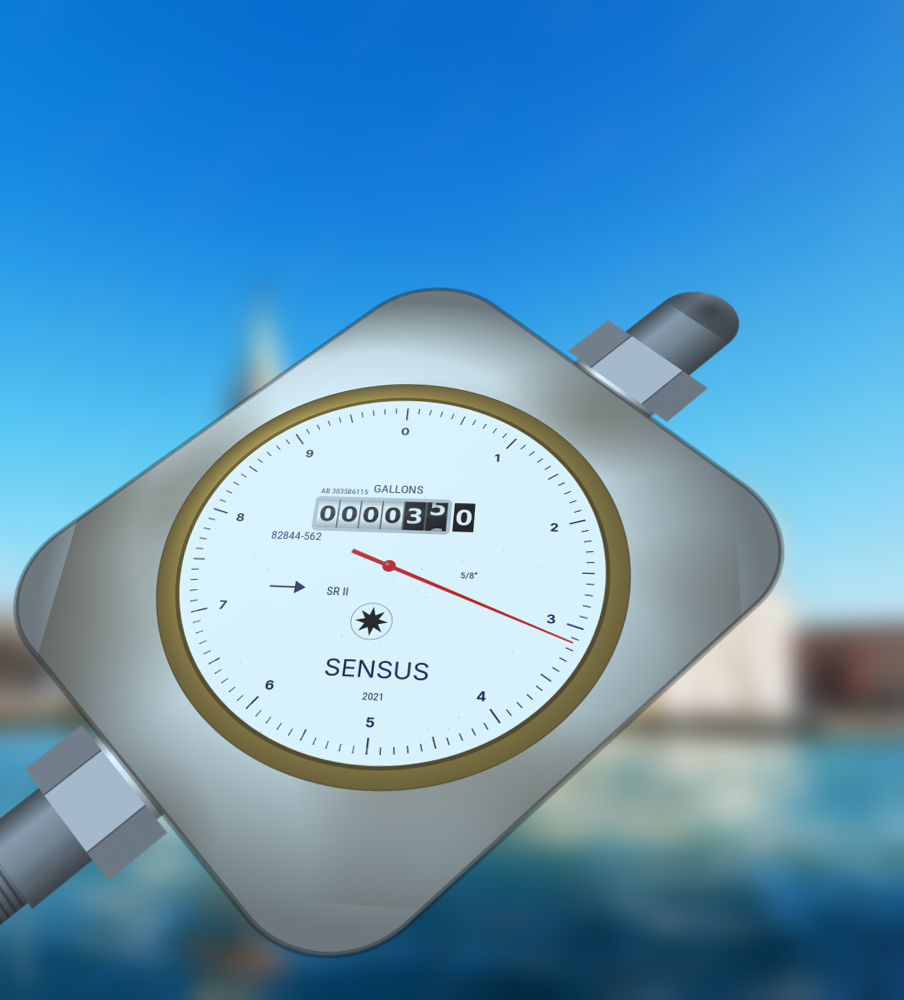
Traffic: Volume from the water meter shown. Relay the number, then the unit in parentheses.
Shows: 353.1 (gal)
